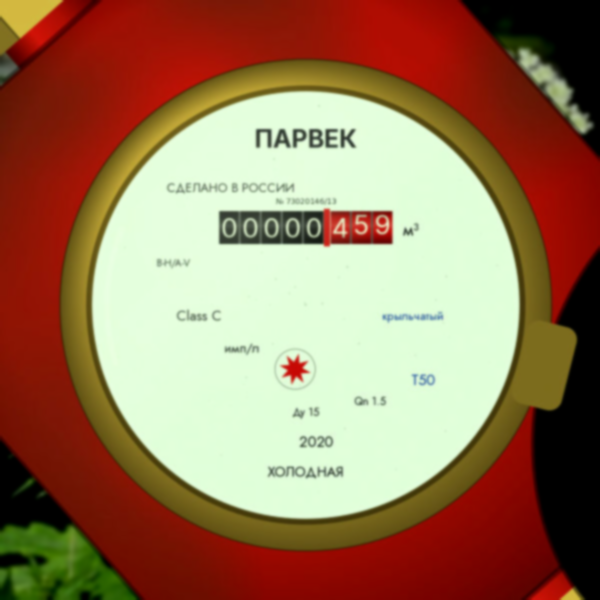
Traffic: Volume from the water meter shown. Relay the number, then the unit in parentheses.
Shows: 0.459 (m³)
